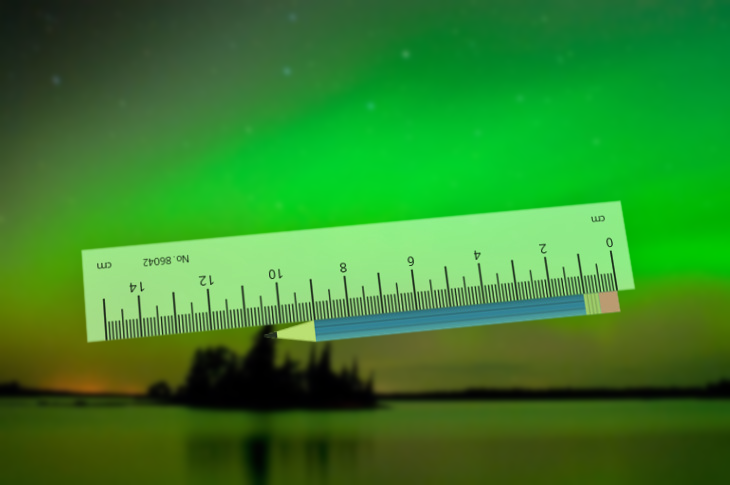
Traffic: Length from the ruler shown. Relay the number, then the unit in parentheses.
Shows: 10.5 (cm)
